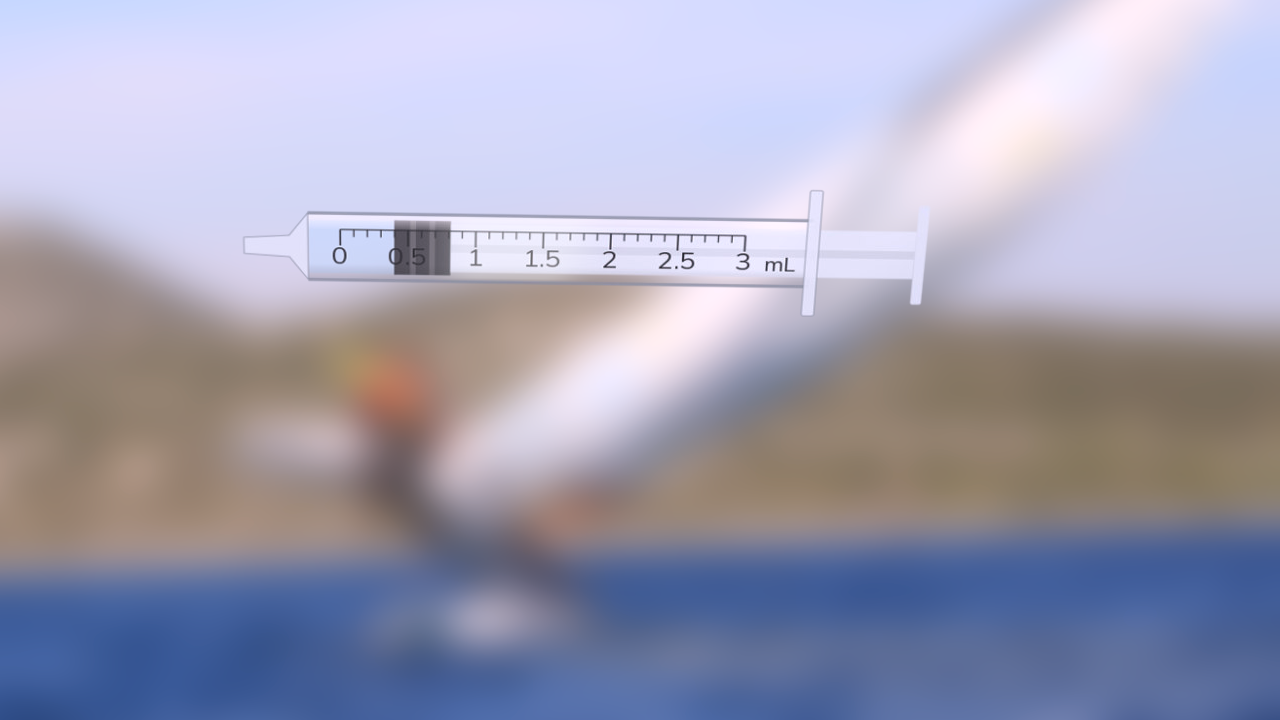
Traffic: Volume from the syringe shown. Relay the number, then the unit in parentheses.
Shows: 0.4 (mL)
